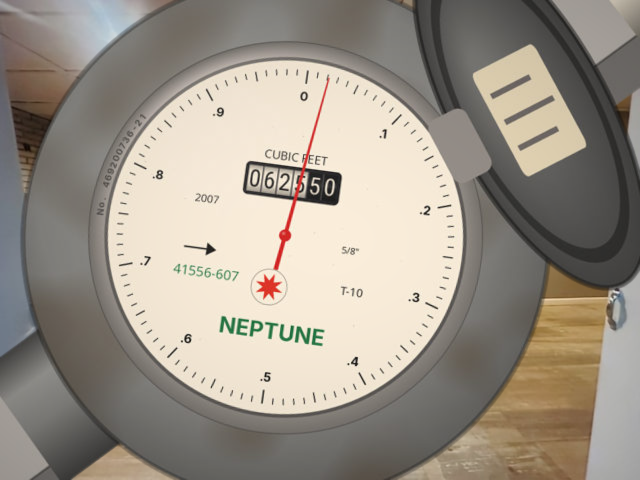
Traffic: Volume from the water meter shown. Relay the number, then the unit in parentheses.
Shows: 62550.02 (ft³)
